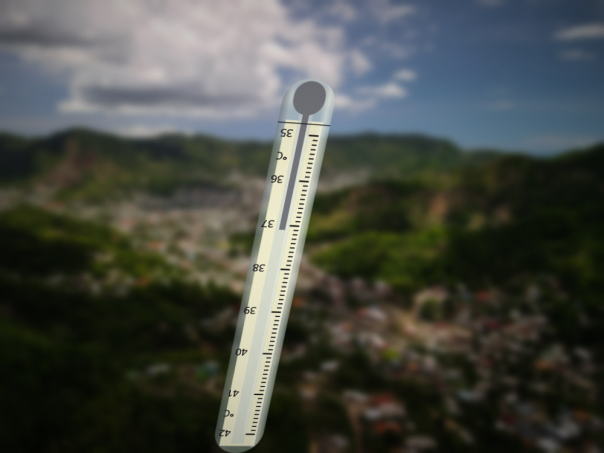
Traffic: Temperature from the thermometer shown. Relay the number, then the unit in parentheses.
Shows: 37.1 (°C)
